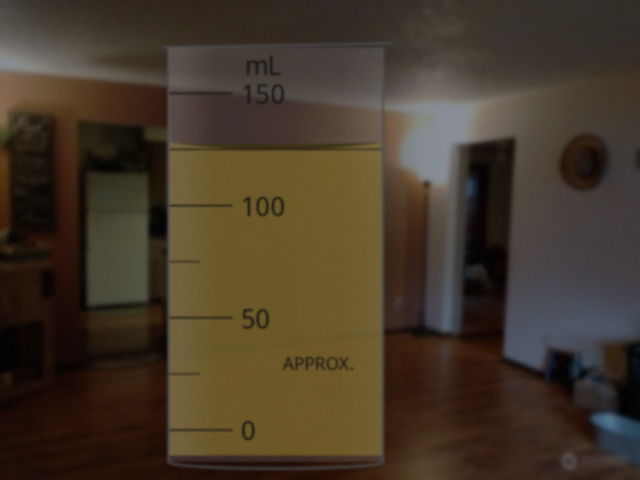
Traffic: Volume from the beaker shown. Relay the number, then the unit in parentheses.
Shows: 125 (mL)
